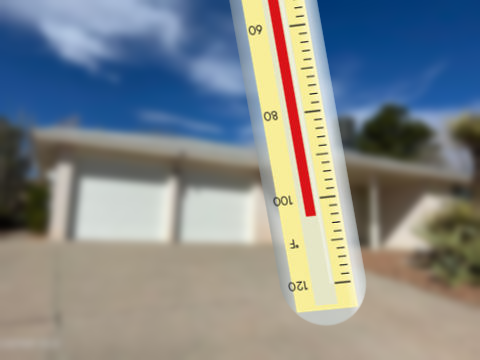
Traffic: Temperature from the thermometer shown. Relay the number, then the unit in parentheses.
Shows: 104 (°F)
